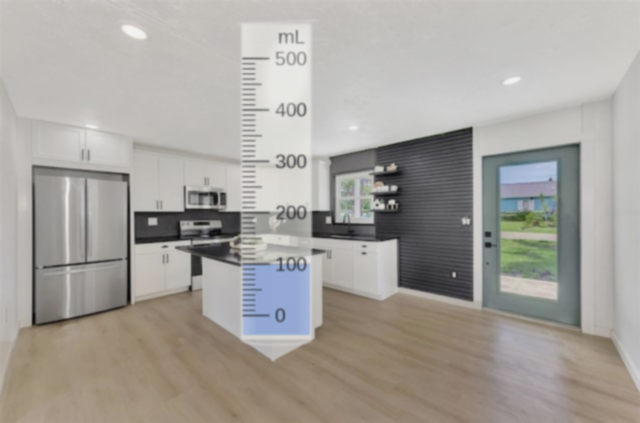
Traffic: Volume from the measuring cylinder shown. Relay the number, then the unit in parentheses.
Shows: 100 (mL)
